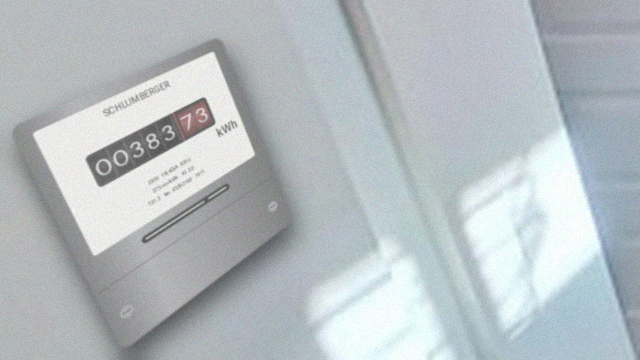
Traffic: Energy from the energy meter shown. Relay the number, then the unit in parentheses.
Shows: 383.73 (kWh)
